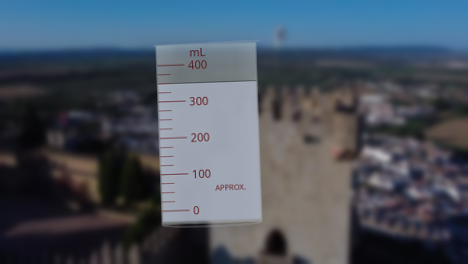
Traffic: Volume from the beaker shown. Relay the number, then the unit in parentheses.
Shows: 350 (mL)
